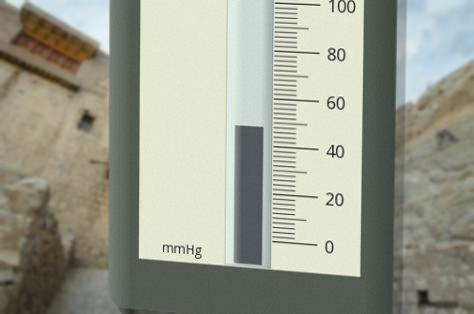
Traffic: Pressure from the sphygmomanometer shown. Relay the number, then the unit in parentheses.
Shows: 48 (mmHg)
